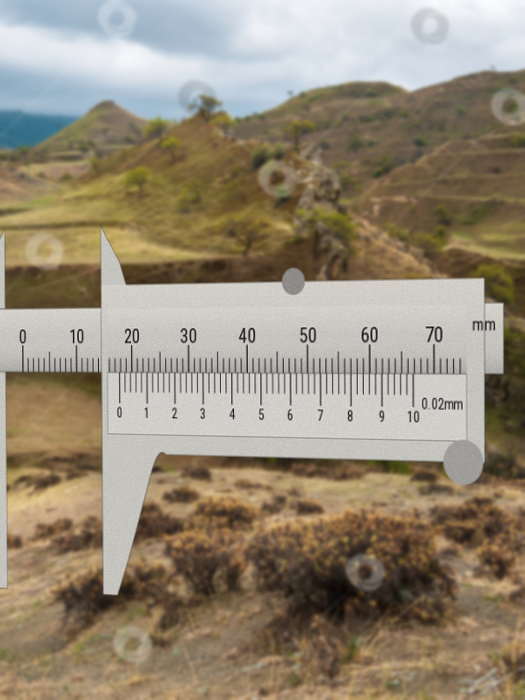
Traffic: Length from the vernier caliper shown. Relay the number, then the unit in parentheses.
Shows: 17.8 (mm)
